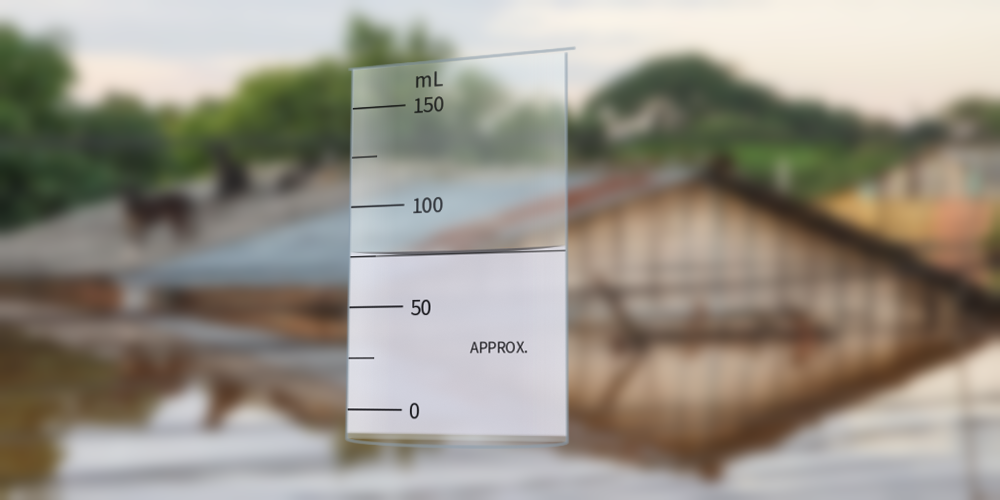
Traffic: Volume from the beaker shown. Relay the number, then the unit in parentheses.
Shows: 75 (mL)
